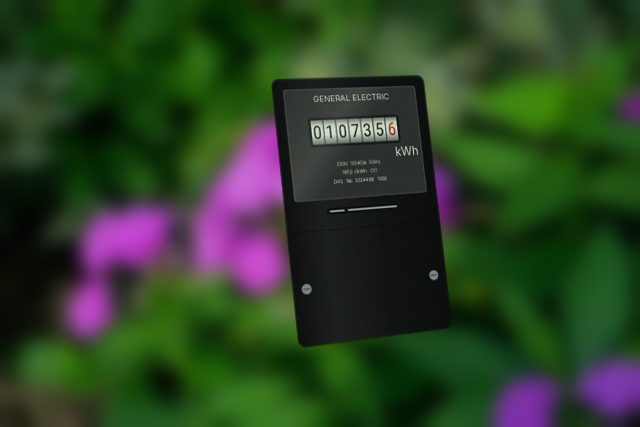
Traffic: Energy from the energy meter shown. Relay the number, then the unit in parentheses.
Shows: 10735.6 (kWh)
